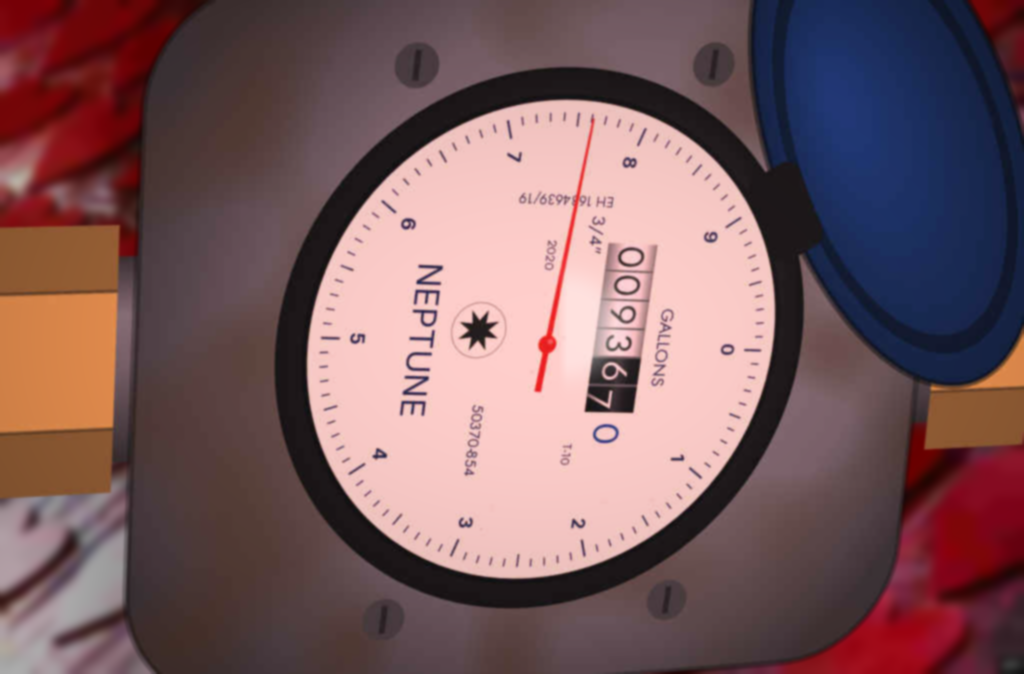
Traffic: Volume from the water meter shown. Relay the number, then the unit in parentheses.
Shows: 93667.6 (gal)
